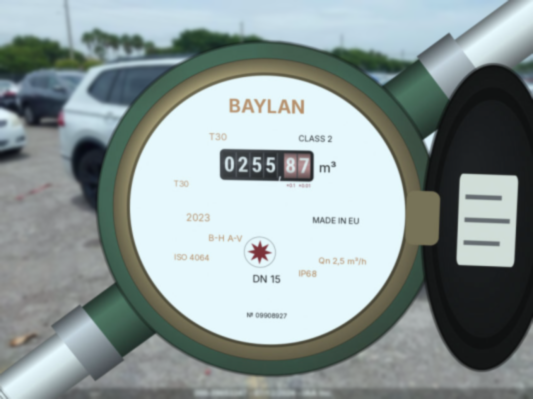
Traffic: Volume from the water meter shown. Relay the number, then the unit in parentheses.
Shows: 255.87 (m³)
